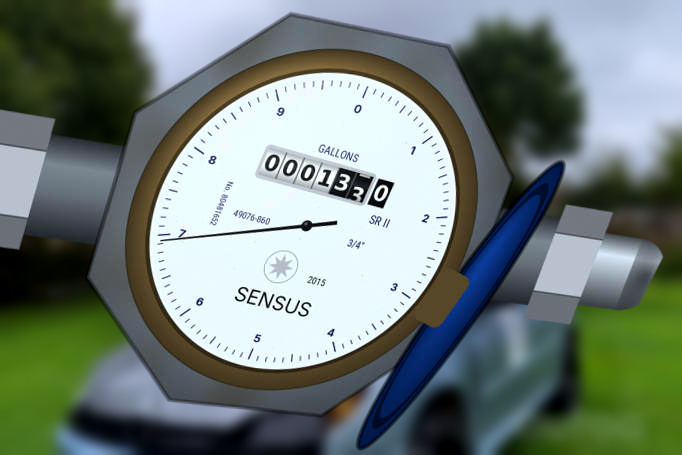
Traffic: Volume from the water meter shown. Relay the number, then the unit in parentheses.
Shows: 1326.9 (gal)
